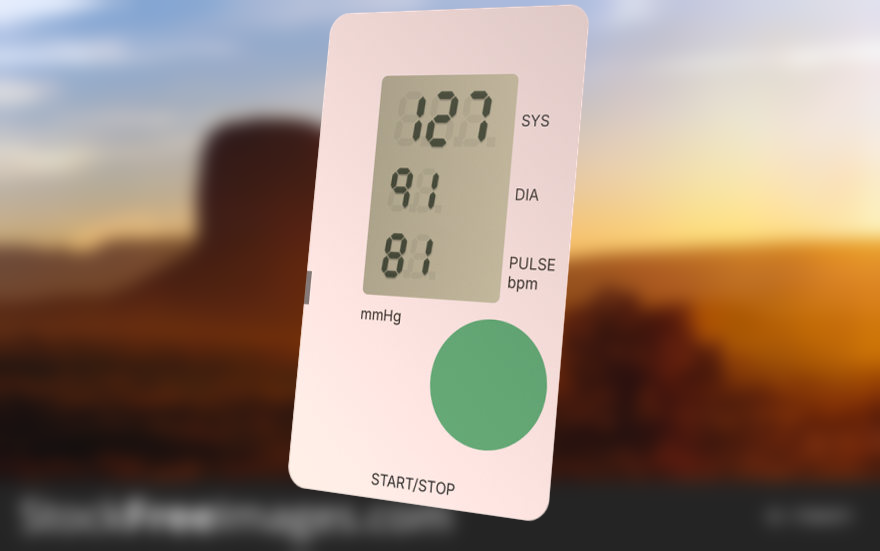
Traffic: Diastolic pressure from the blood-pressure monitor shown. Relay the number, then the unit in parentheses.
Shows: 91 (mmHg)
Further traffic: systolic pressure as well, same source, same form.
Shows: 127 (mmHg)
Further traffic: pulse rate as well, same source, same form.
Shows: 81 (bpm)
